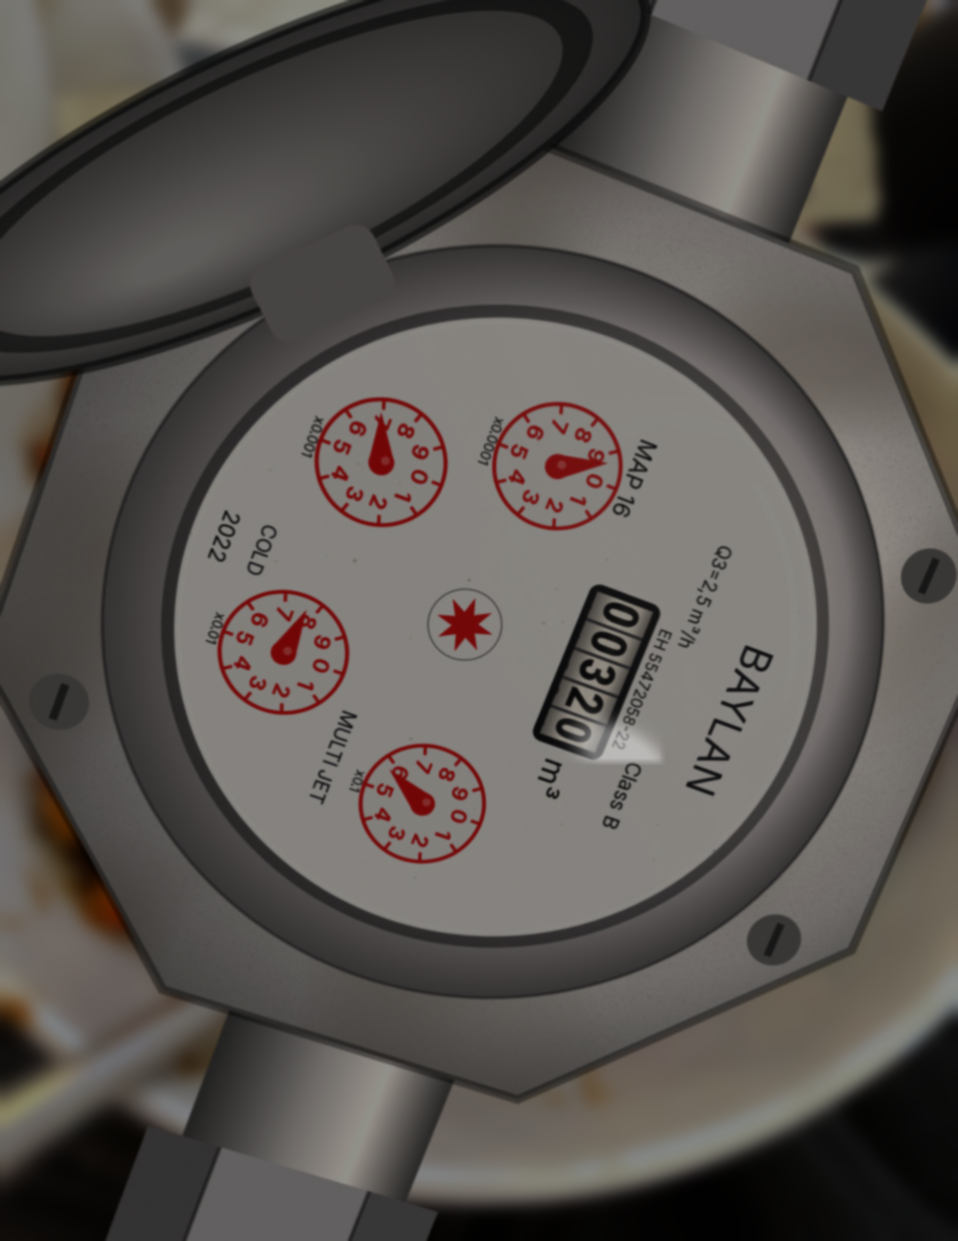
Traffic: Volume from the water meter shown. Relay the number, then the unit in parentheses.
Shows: 320.5769 (m³)
